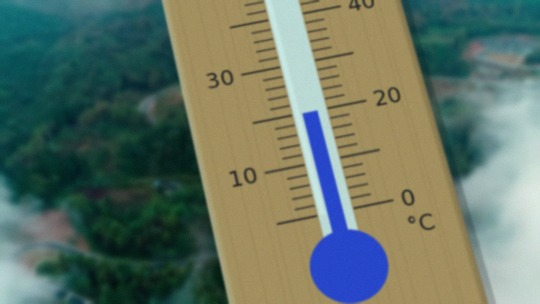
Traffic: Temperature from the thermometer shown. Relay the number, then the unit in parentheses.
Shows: 20 (°C)
